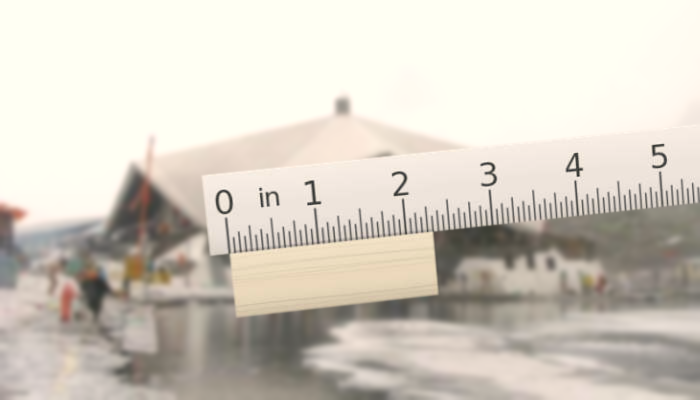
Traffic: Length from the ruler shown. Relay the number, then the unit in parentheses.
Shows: 2.3125 (in)
